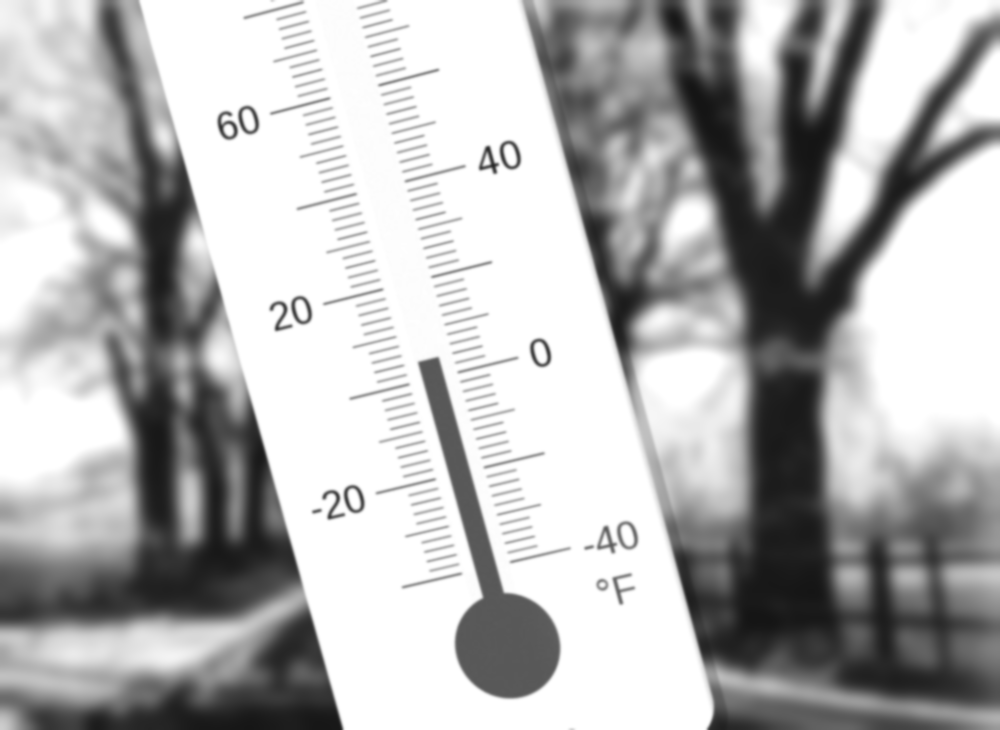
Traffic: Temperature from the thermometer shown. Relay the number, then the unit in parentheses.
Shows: 4 (°F)
